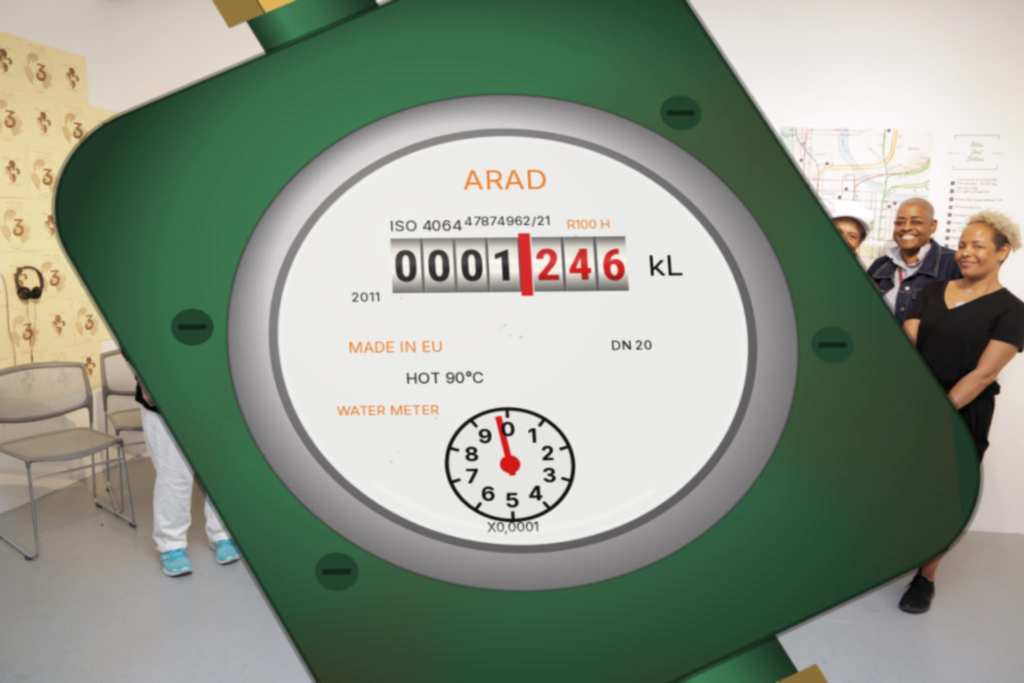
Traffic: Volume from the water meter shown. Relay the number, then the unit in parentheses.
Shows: 1.2459 (kL)
